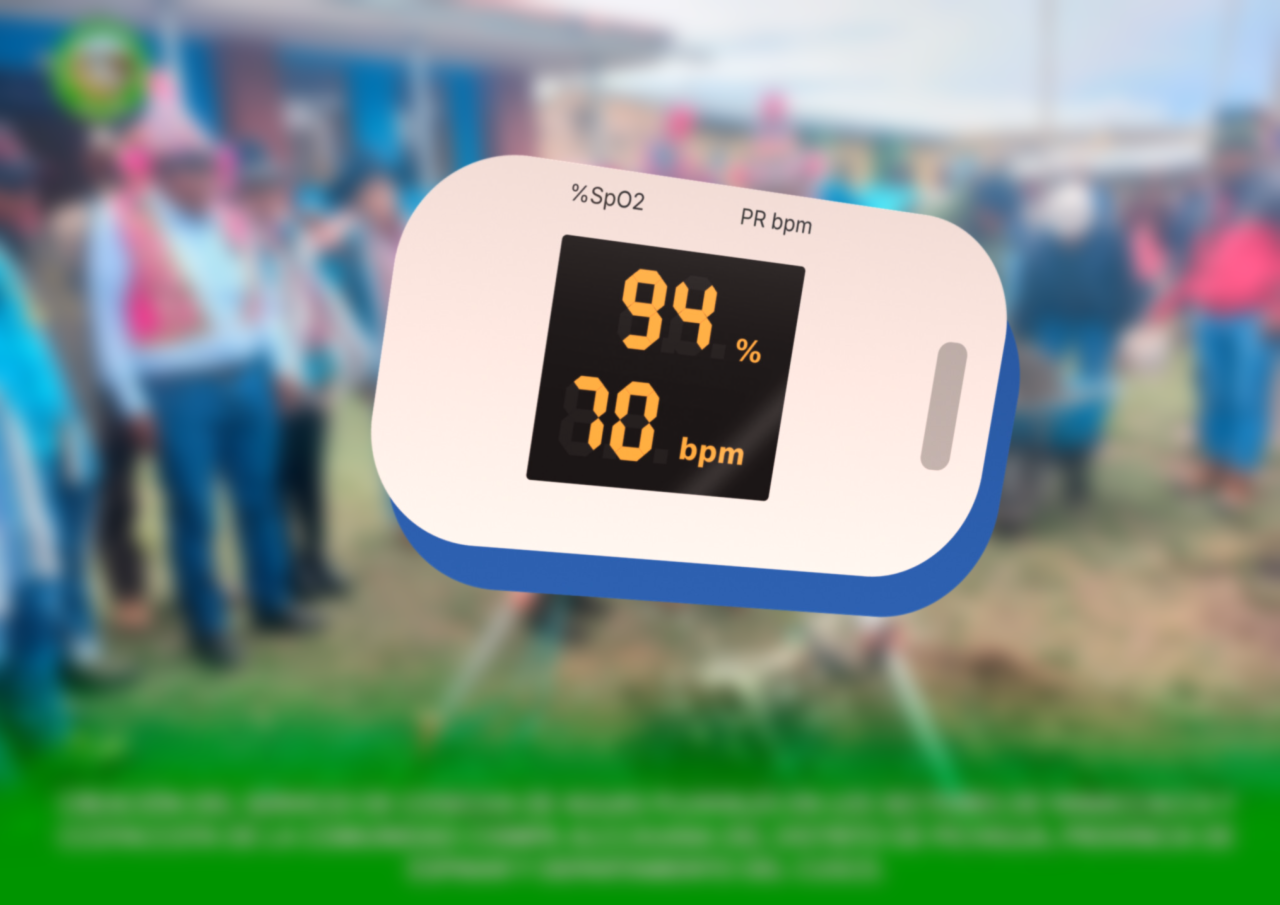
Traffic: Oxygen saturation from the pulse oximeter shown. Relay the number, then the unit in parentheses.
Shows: 94 (%)
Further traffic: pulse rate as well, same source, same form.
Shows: 70 (bpm)
